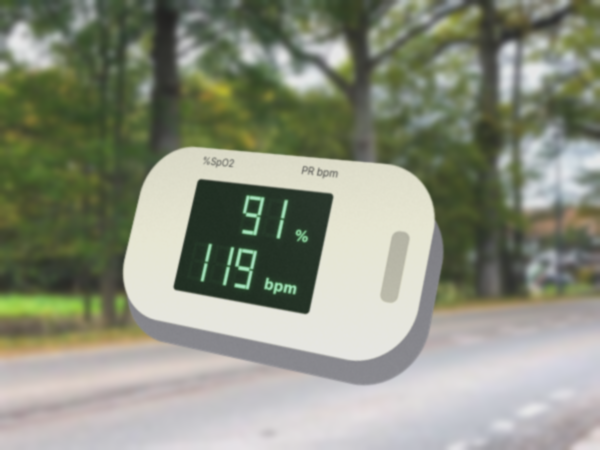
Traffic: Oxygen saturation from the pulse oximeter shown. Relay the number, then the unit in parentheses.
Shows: 91 (%)
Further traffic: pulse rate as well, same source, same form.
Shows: 119 (bpm)
